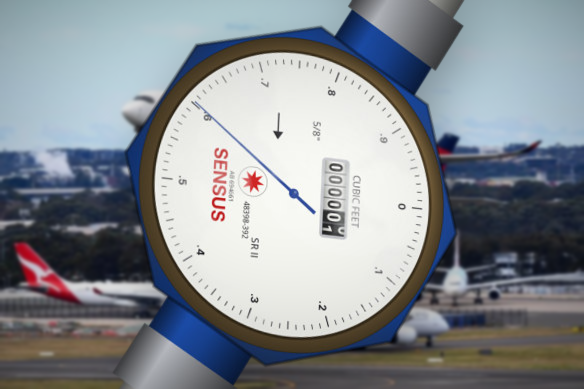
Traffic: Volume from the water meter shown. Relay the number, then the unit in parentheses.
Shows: 0.60 (ft³)
